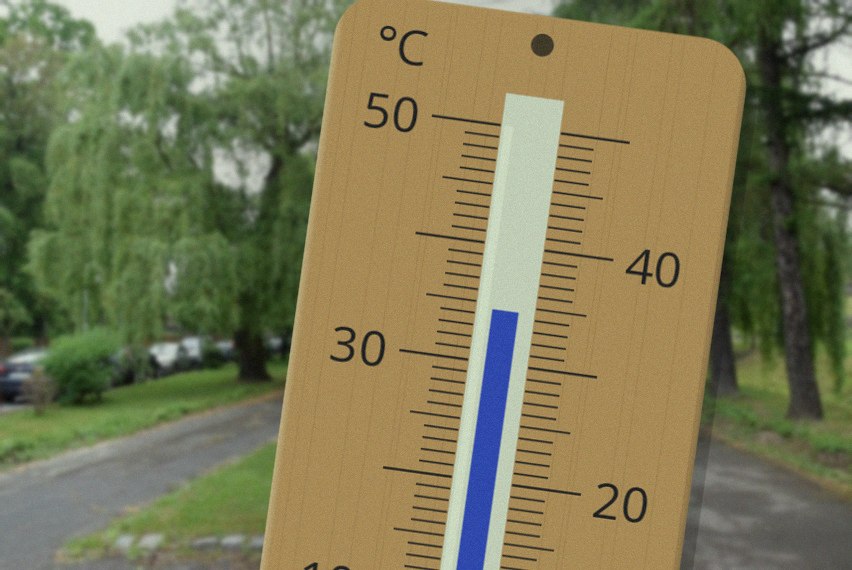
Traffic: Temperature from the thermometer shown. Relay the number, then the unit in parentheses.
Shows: 34.5 (°C)
